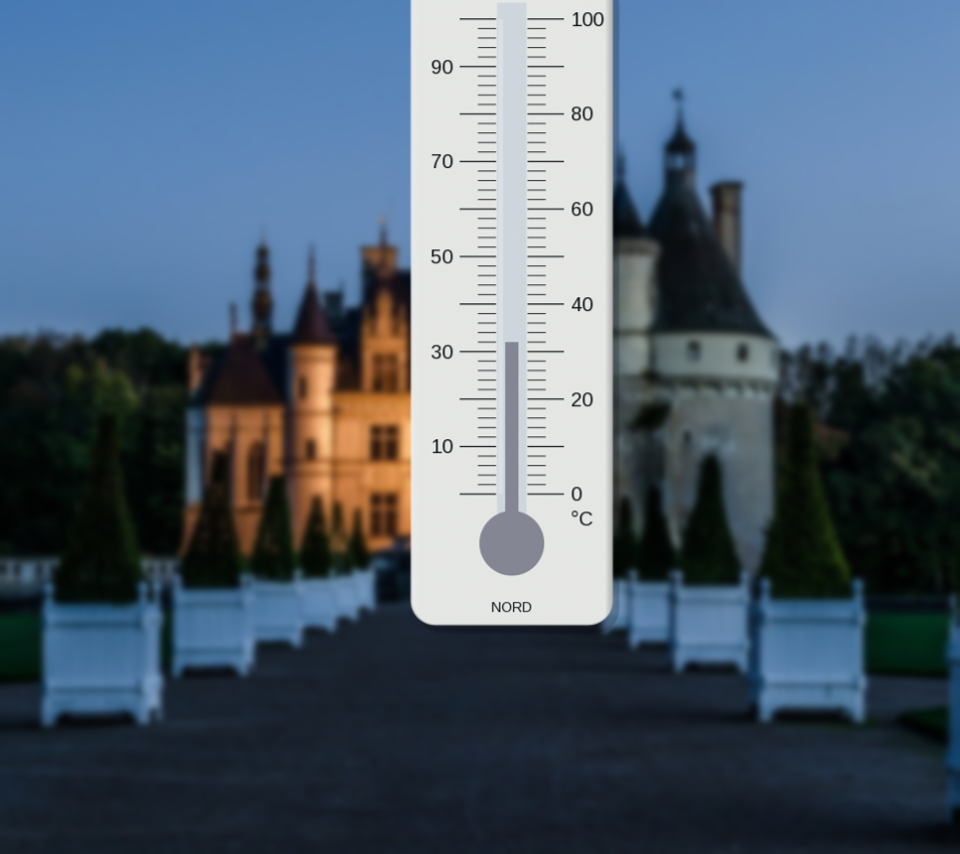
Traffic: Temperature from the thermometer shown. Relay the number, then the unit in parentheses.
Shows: 32 (°C)
